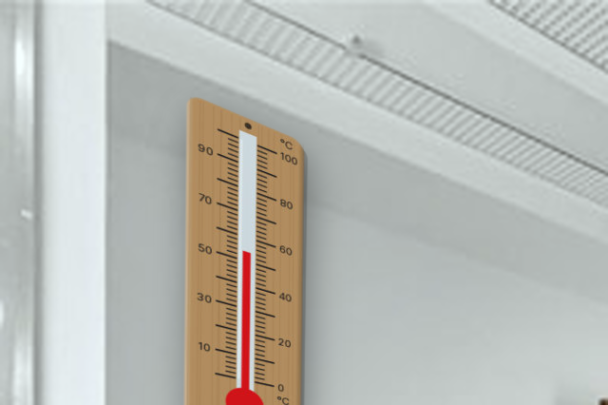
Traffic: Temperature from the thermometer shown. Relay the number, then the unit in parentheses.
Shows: 54 (°C)
